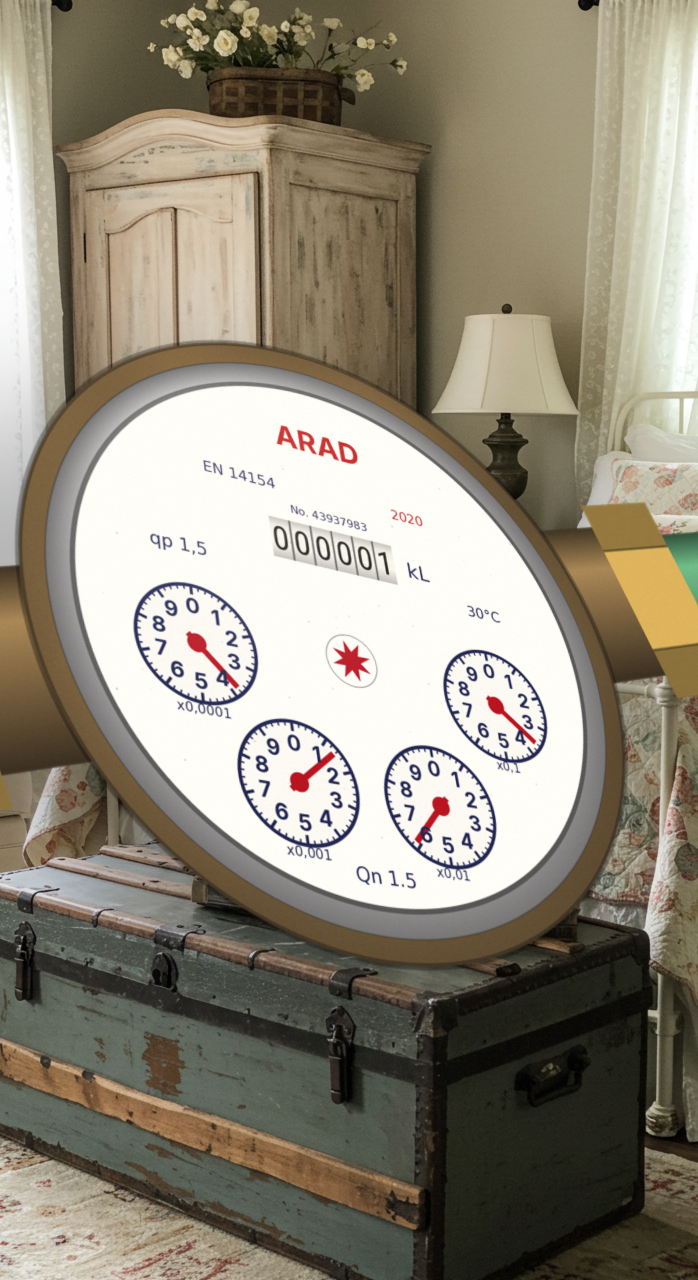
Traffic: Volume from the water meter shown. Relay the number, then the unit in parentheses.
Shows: 1.3613 (kL)
